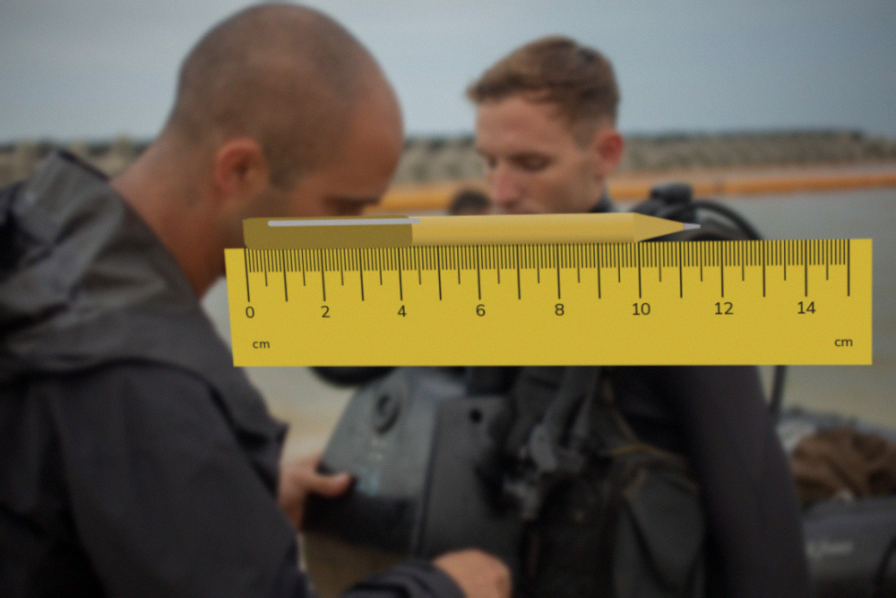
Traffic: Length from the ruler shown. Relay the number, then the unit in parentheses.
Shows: 11.5 (cm)
